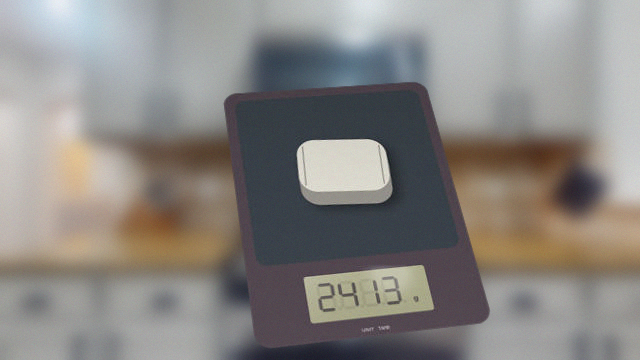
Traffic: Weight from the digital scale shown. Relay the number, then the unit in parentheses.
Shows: 2413 (g)
